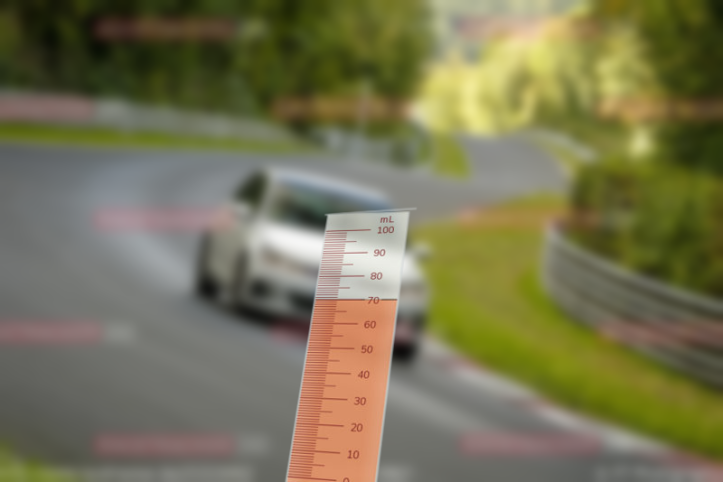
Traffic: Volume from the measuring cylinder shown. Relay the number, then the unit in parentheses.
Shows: 70 (mL)
